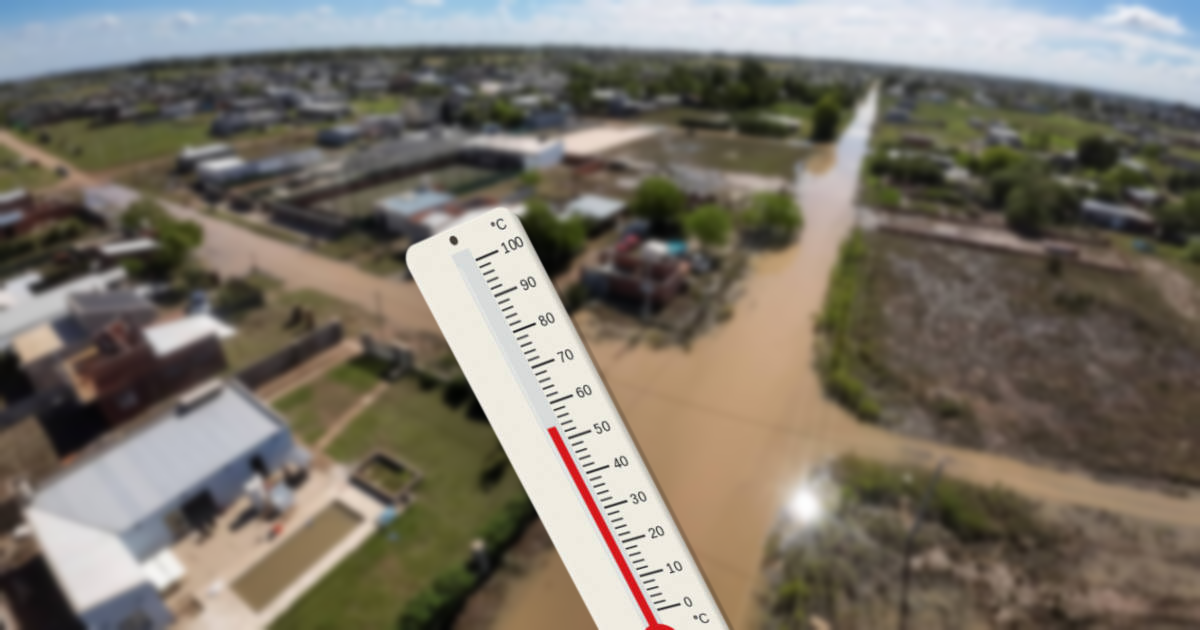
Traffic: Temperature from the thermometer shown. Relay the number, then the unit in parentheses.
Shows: 54 (°C)
